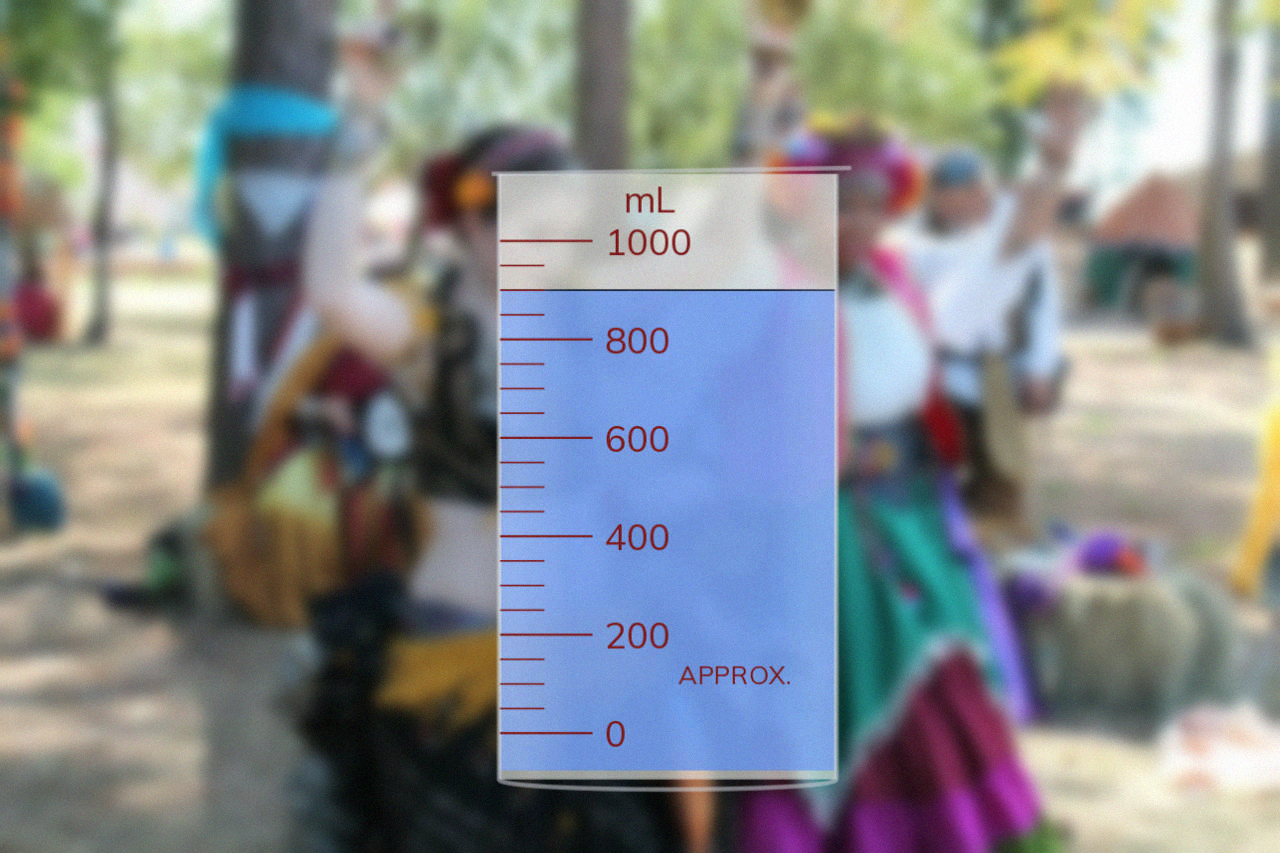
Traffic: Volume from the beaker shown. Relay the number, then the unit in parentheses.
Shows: 900 (mL)
